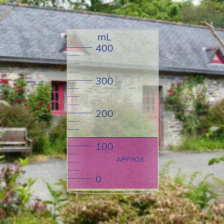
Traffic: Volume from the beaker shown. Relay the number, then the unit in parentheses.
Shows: 125 (mL)
